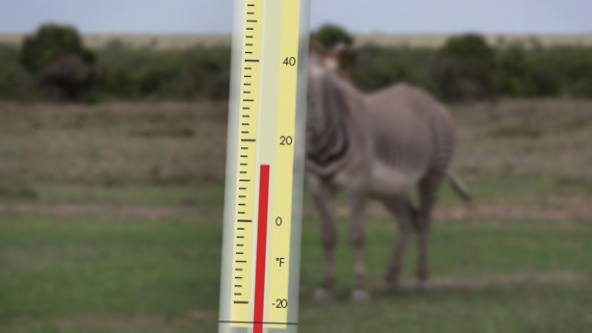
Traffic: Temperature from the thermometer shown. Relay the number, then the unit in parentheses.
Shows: 14 (°F)
